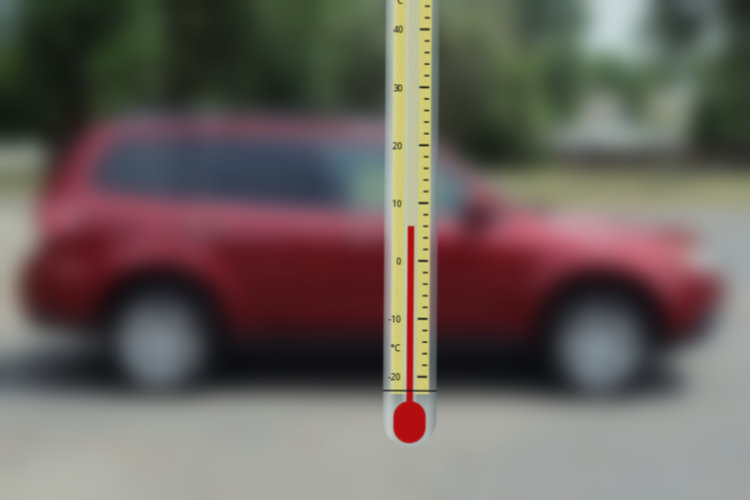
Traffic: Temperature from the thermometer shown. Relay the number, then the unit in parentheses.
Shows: 6 (°C)
